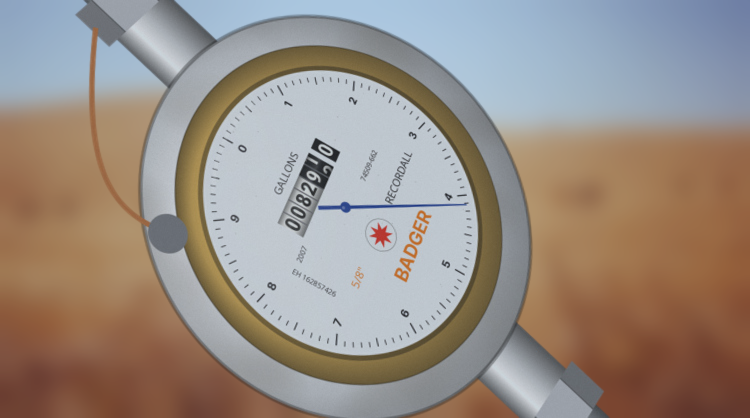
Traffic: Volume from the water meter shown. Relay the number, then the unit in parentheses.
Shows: 82914.1 (gal)
